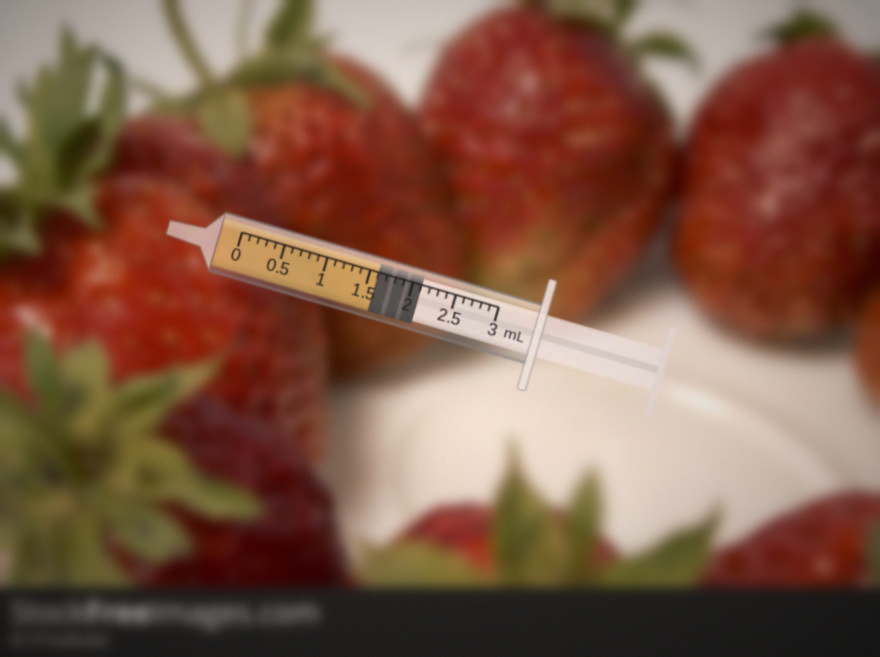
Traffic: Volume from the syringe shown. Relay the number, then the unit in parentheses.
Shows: 1.6 (mL)
